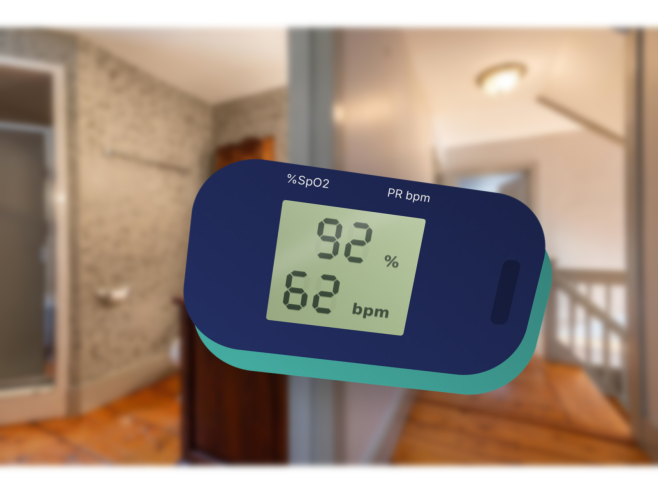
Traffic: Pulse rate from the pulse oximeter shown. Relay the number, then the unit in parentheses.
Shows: 62 (bpm)
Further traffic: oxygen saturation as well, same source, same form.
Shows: 92 (%)
